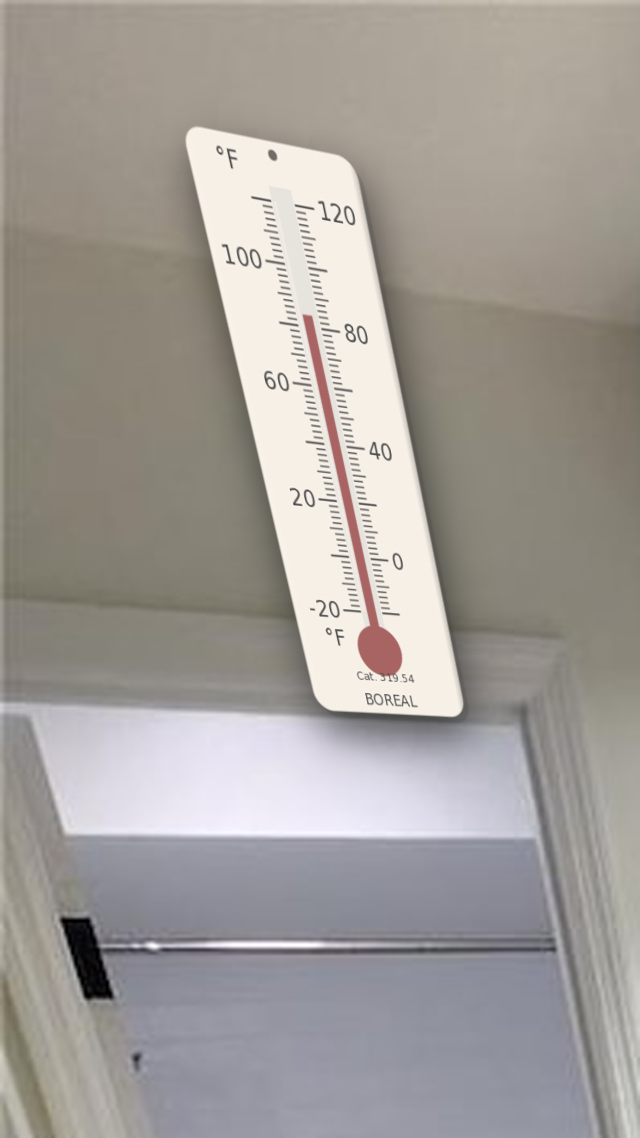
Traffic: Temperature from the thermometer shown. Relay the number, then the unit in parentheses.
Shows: 84 (°F)
